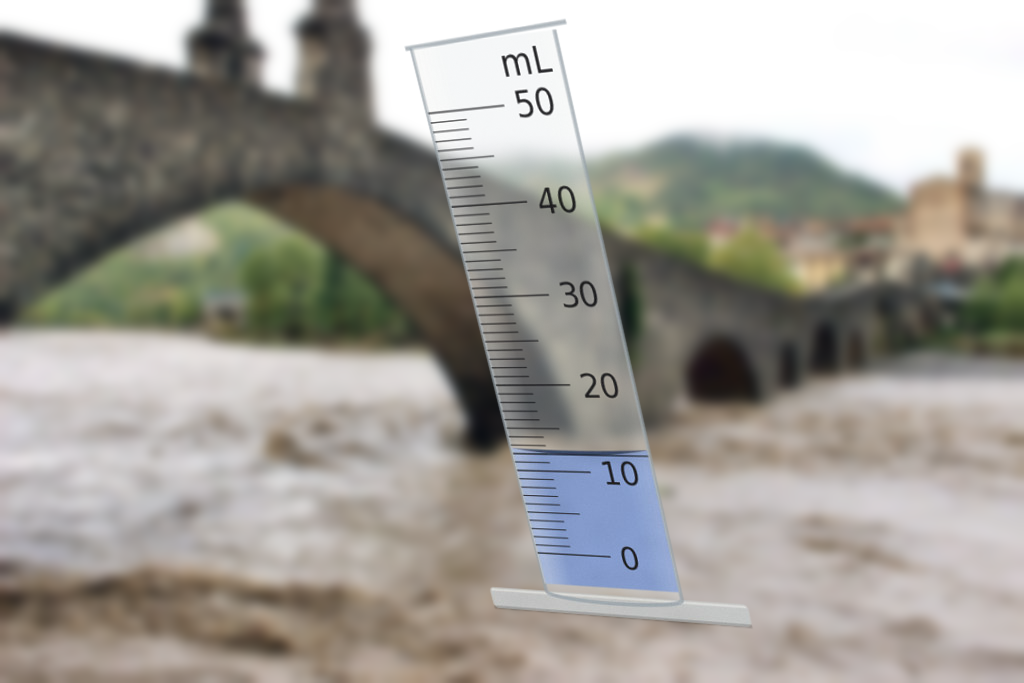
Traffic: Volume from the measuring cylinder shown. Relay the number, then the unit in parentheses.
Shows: 12 (mL)
